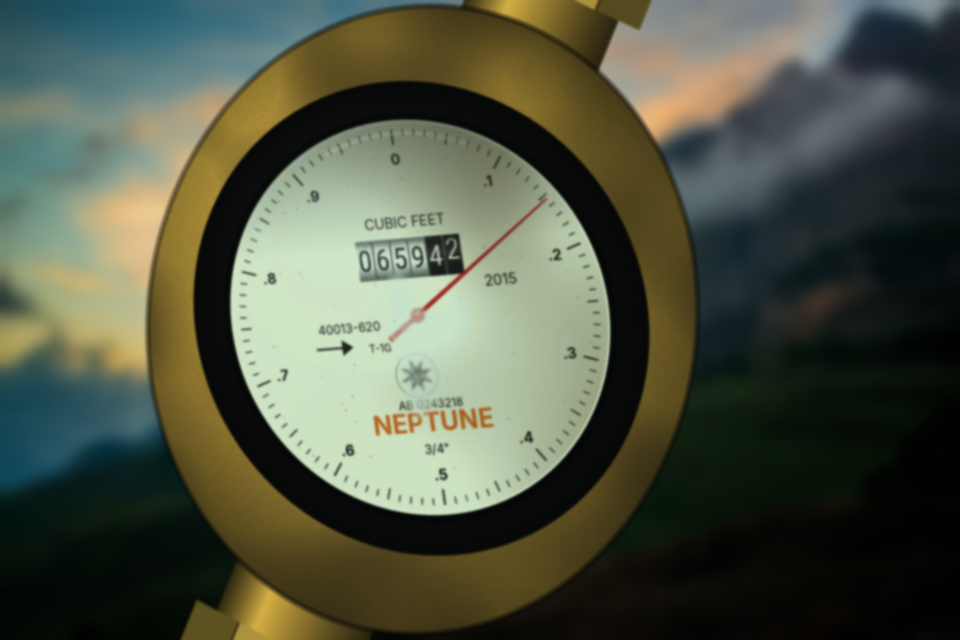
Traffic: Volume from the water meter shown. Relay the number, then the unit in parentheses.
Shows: 65942.15 (ft³)
